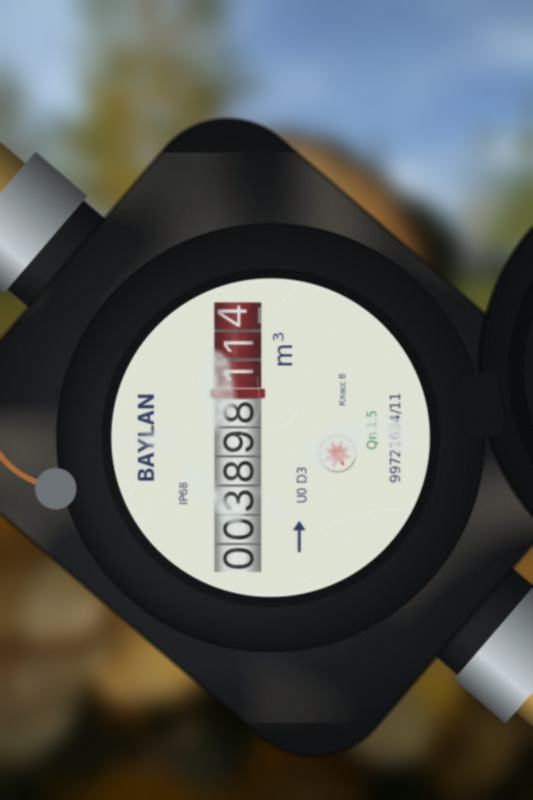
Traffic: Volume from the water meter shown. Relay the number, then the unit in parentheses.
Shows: 3898.114 (m³)
